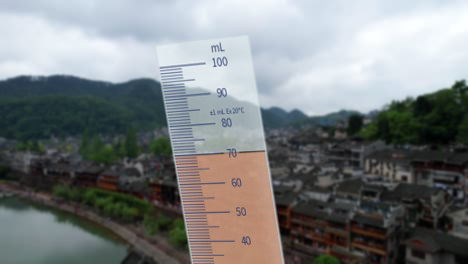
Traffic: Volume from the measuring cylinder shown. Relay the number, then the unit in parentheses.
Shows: 70 (mL)
